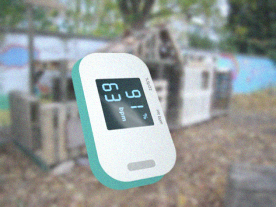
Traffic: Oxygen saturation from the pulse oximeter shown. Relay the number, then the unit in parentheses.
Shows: 91 (%)
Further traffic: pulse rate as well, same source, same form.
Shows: 63 (bpm)
